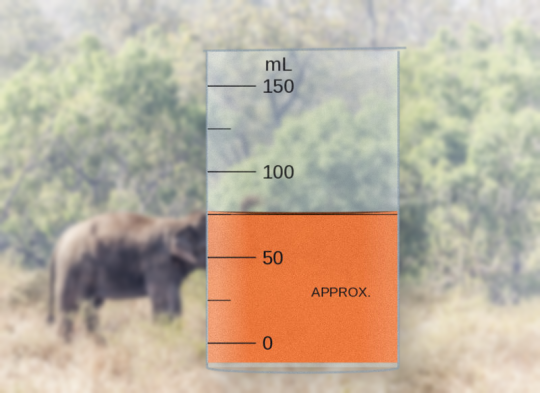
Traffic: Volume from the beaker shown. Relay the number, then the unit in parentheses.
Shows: 75 (mL)
